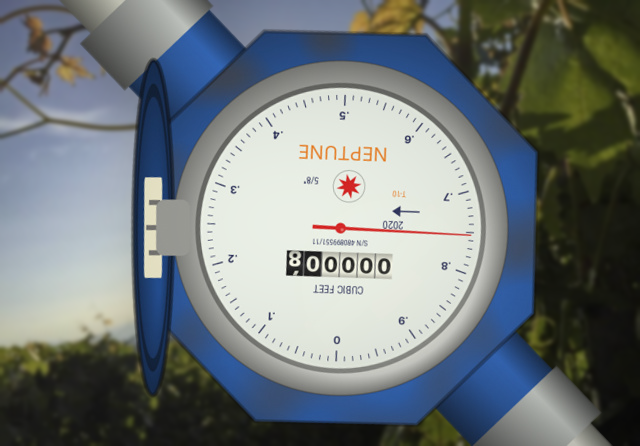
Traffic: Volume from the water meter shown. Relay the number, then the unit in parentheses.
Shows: 7.75 (ft³)
